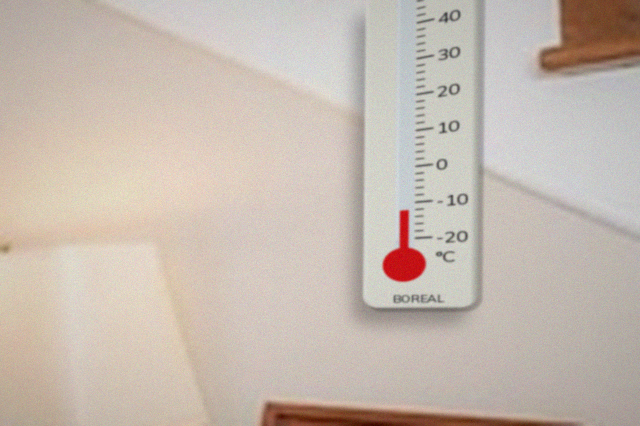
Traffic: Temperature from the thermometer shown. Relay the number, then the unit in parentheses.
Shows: -12 (°C)
